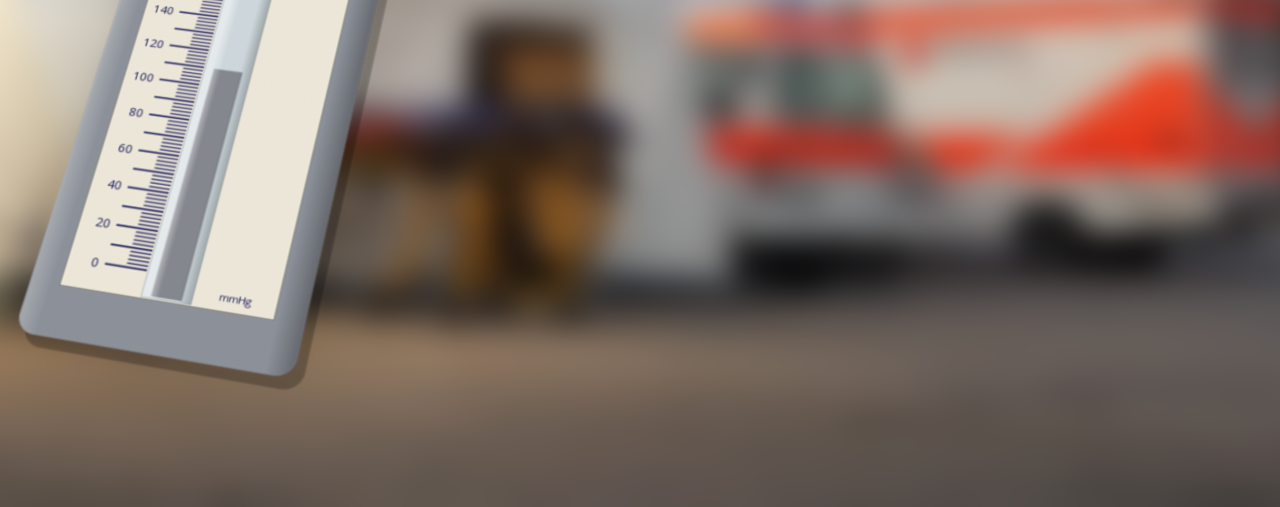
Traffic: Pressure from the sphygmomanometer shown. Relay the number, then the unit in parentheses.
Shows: 110 (mmHg)
